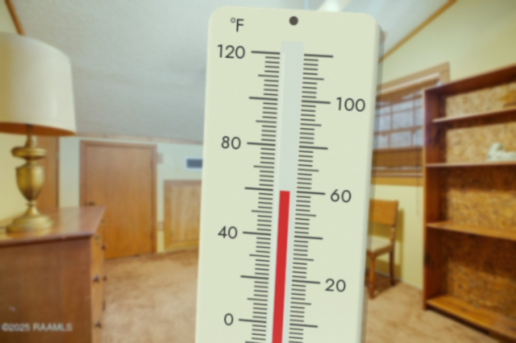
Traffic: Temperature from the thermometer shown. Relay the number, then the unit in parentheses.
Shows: 60 (°F)
